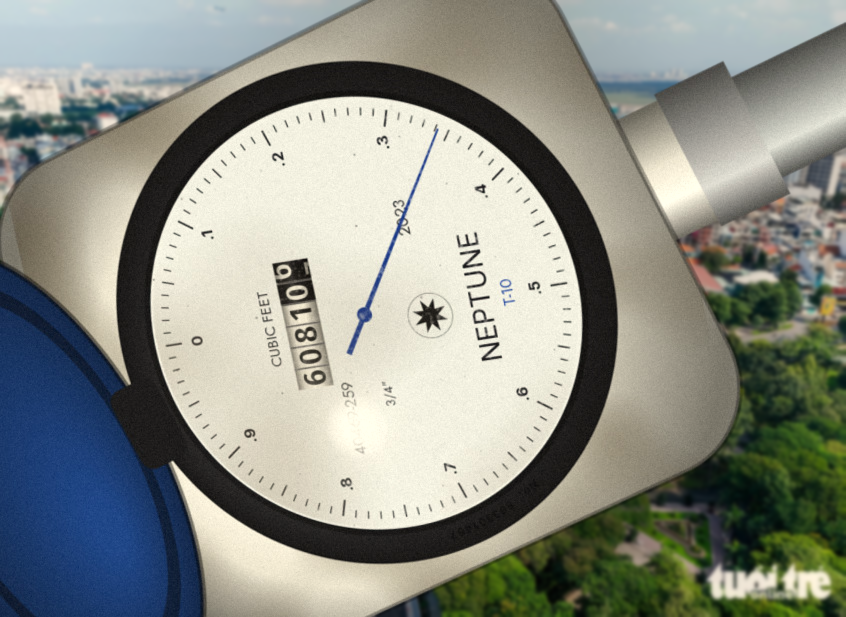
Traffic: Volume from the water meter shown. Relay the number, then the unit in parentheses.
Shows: 608106.34 (ft³)
